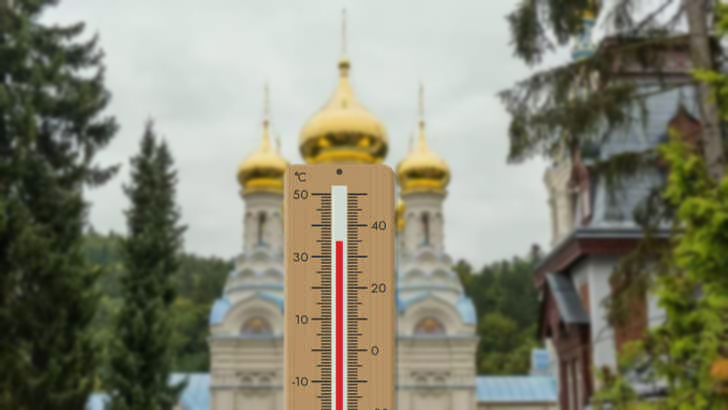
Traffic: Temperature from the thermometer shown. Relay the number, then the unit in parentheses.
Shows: 35 (°C)
